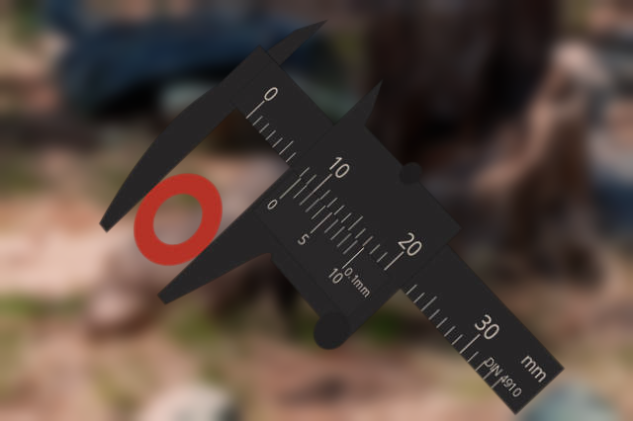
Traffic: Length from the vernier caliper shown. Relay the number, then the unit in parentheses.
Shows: 8.2 (mm)
